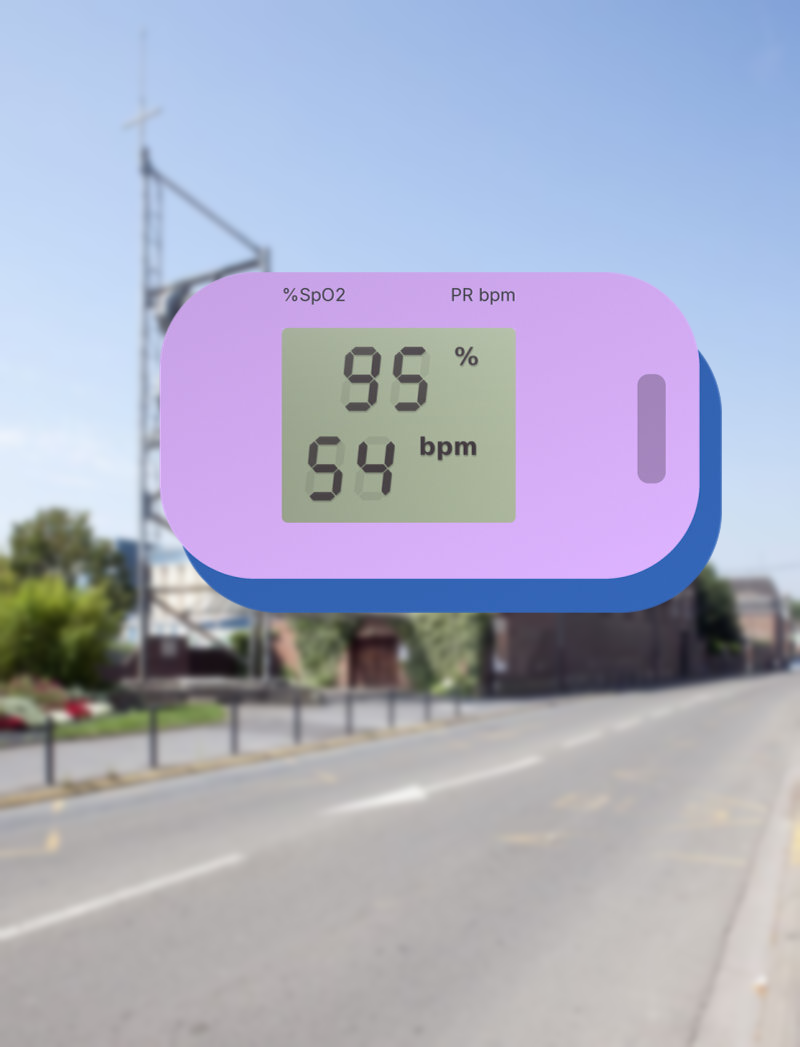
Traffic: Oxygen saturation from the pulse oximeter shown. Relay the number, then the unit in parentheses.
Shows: 95 (%)
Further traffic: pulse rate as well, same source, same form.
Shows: 54 (bpm)
